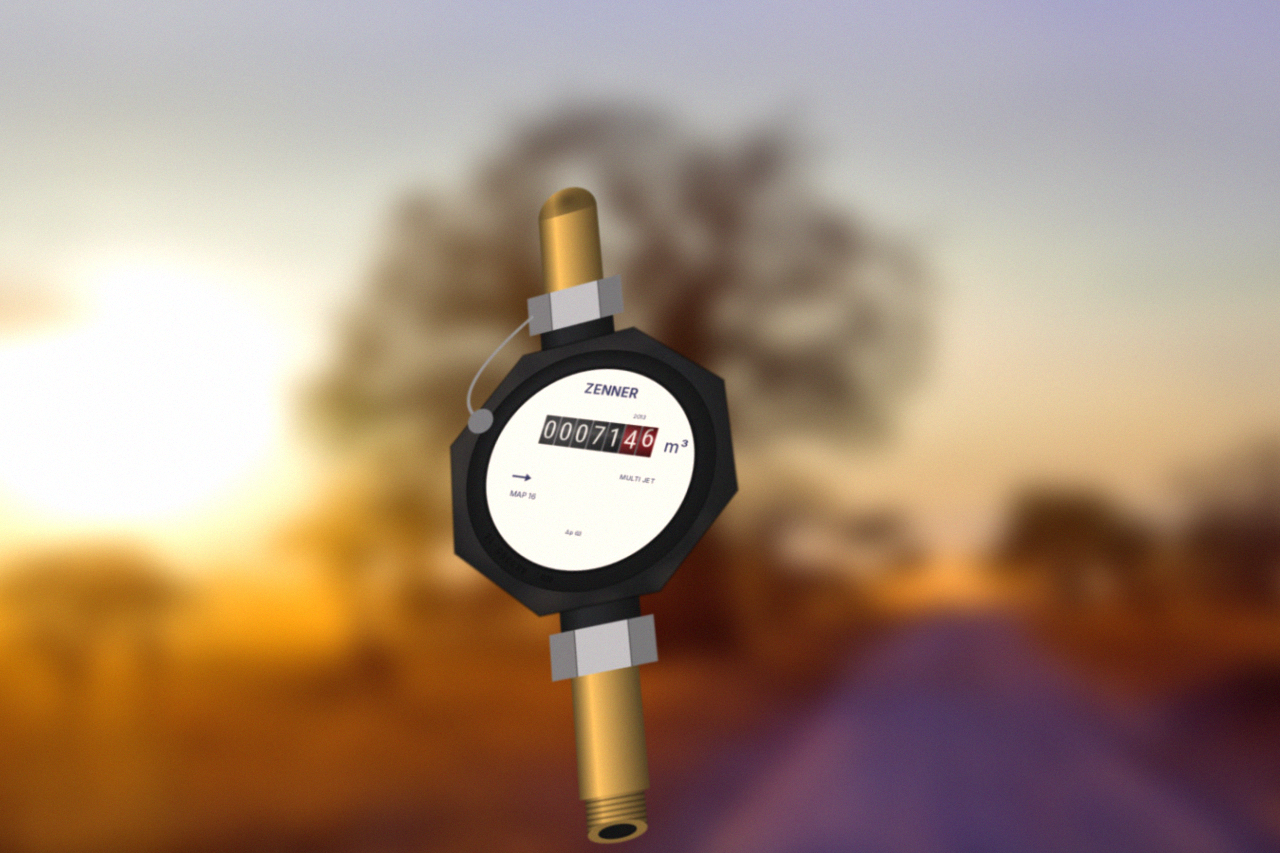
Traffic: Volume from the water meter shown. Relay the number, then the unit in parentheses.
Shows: 71.46 (m³)
